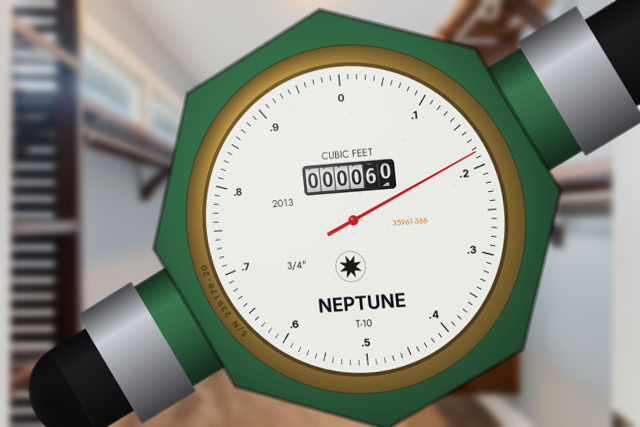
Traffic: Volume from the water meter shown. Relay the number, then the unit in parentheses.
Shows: 60.18 (ft³)
